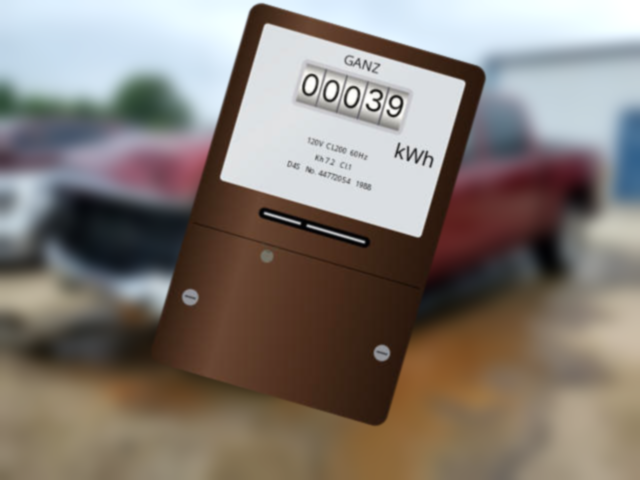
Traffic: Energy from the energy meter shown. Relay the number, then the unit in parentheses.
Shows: 39 (kWh)
